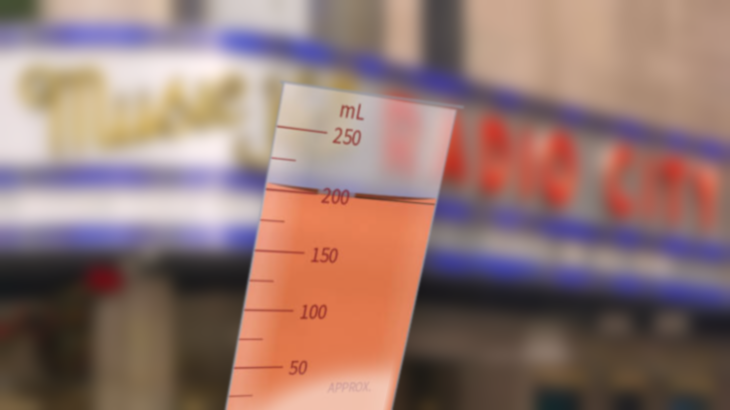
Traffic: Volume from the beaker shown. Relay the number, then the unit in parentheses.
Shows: 200 (mL)
